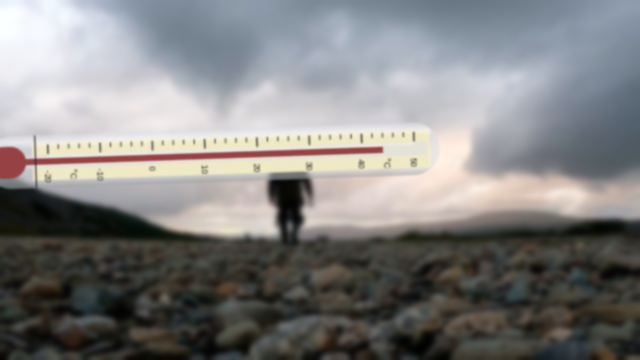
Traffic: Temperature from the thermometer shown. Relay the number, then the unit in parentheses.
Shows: 44 (°C)
